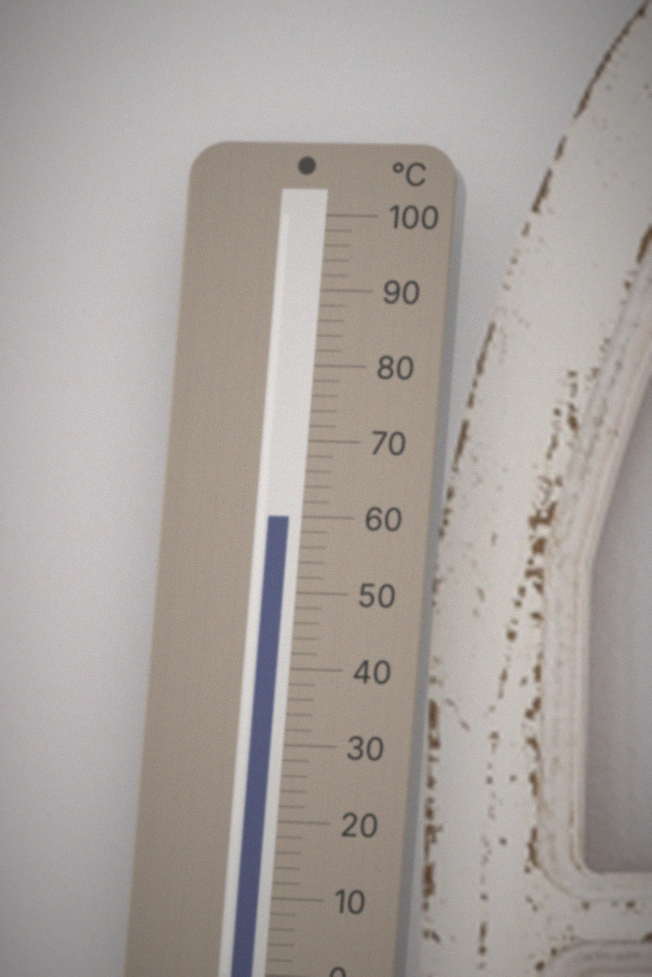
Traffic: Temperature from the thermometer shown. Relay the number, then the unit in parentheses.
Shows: 60 (°C)
